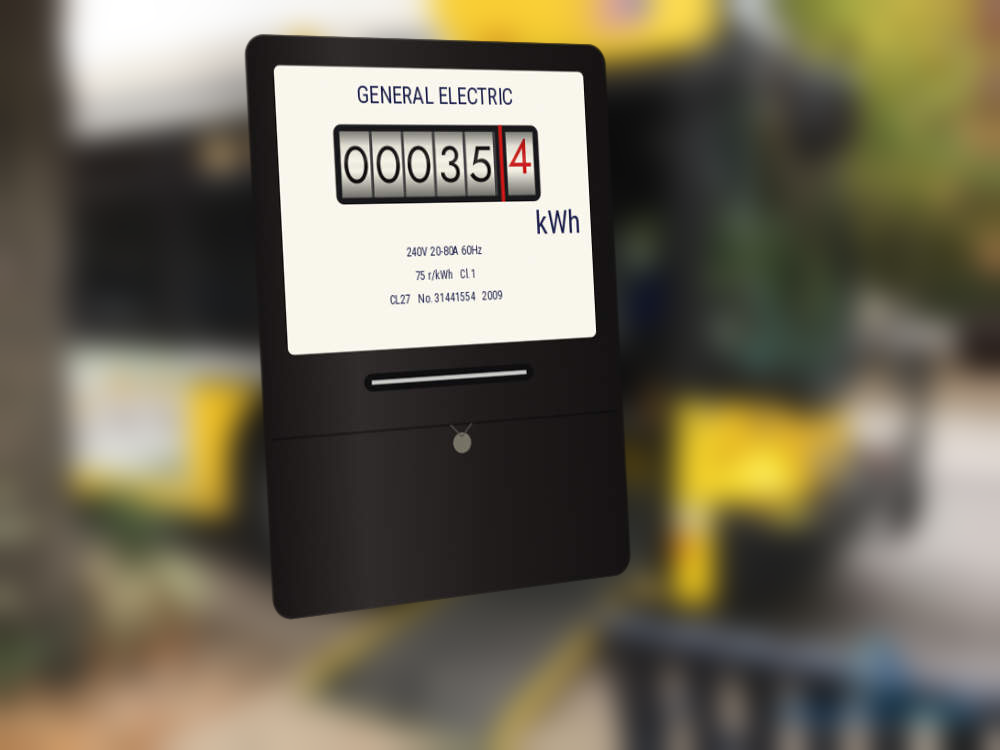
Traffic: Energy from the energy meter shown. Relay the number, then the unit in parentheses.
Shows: 35.4 (kWh)
